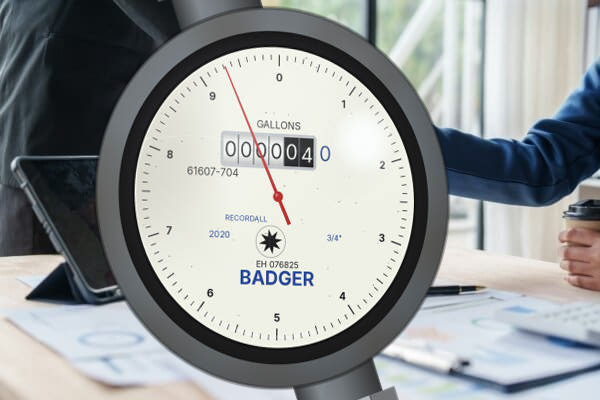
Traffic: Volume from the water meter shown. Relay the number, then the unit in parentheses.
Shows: 39.3 (gal)
